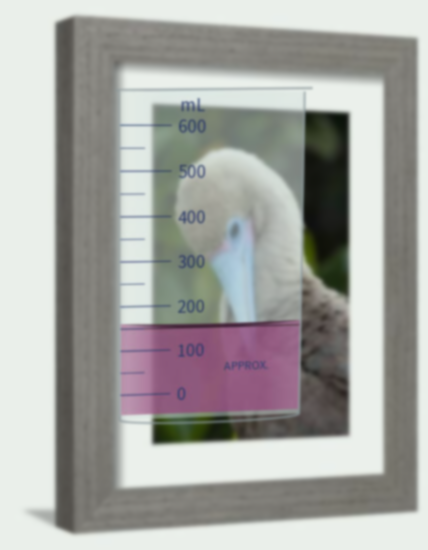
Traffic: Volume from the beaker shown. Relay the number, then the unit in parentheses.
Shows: 150 (mL)
